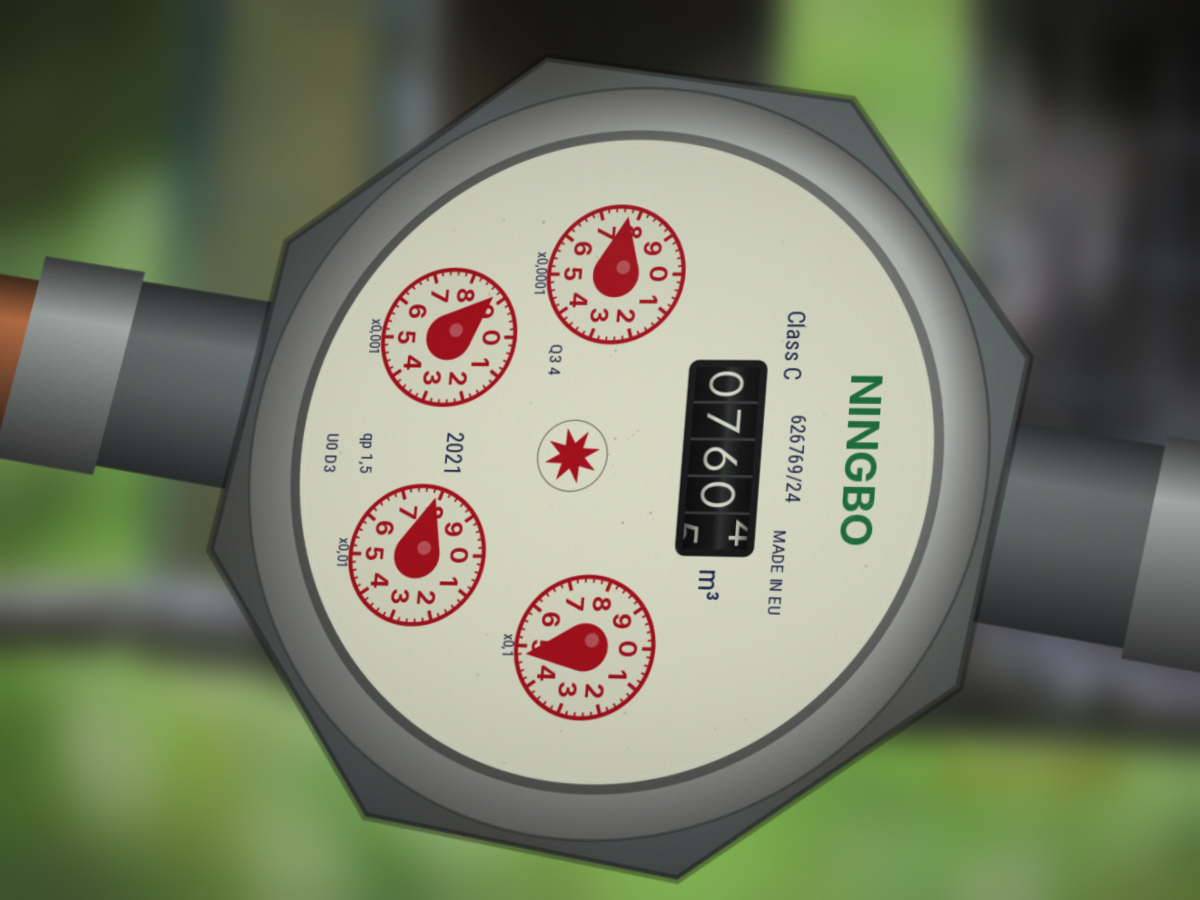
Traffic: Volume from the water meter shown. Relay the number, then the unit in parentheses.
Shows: 7604.4787 (m³)
